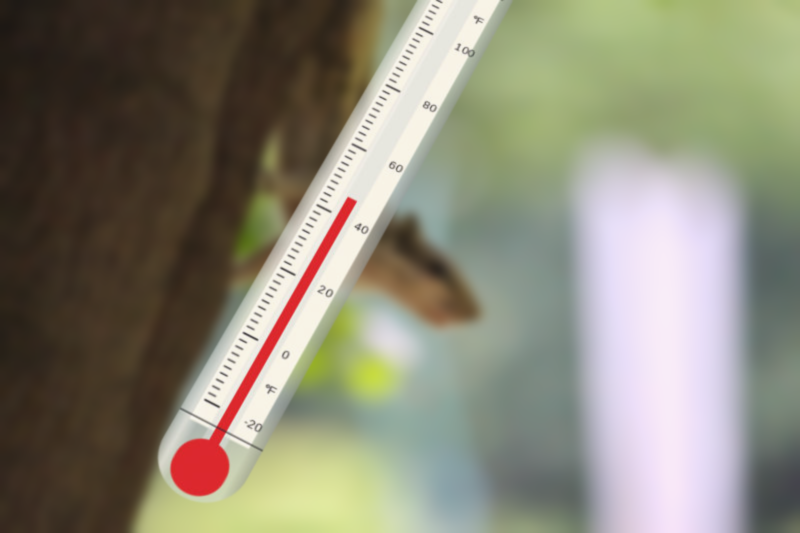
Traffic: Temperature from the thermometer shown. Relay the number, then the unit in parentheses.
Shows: 46 (°F)
